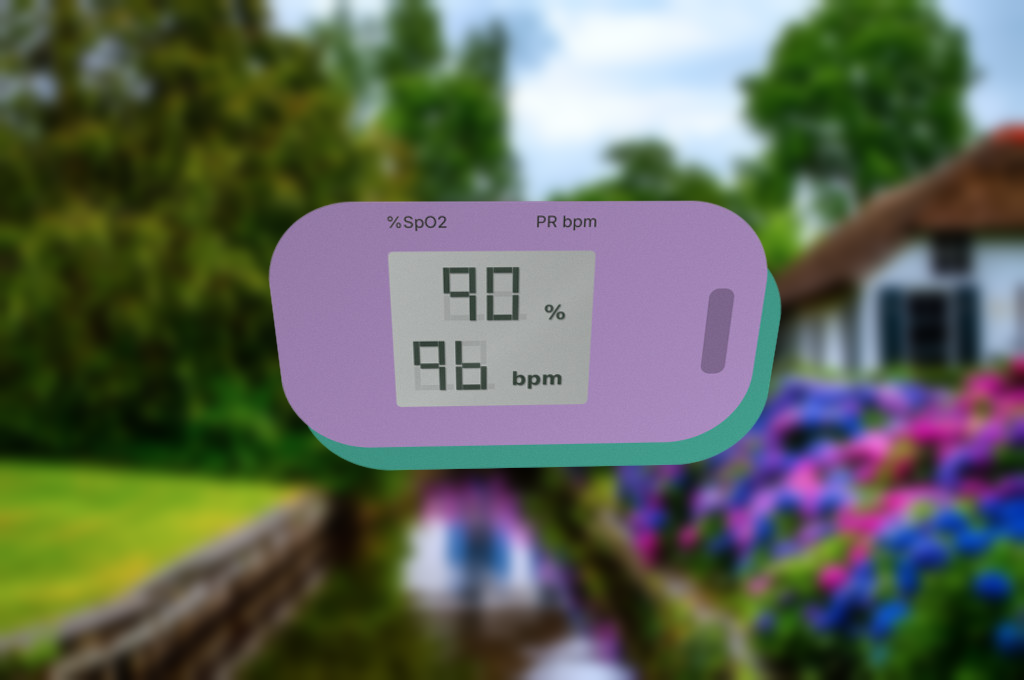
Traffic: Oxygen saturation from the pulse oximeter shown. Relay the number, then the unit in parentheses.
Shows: 90 (%)
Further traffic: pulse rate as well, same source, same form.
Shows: 96 (bpm)
